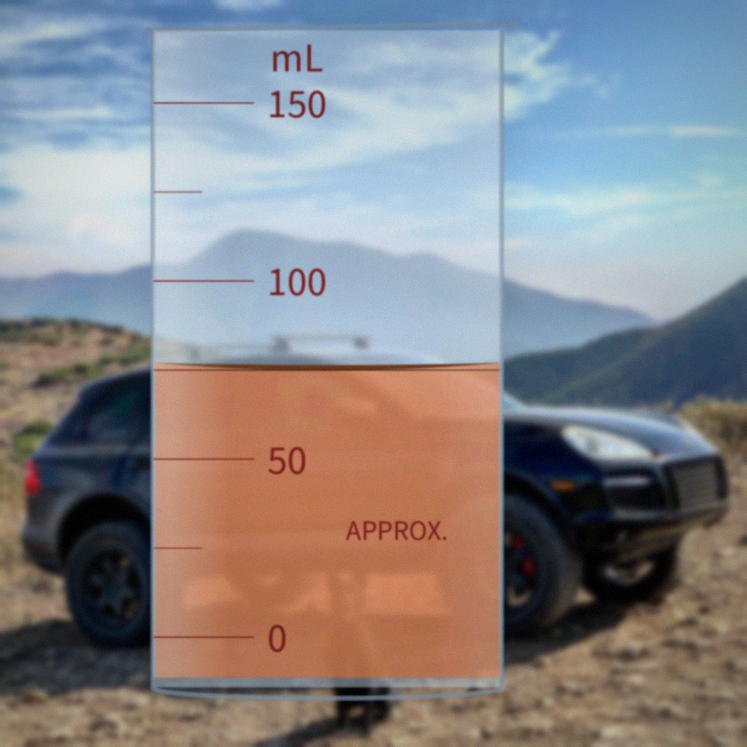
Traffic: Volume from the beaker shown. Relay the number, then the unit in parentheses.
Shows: 75 (mL)
